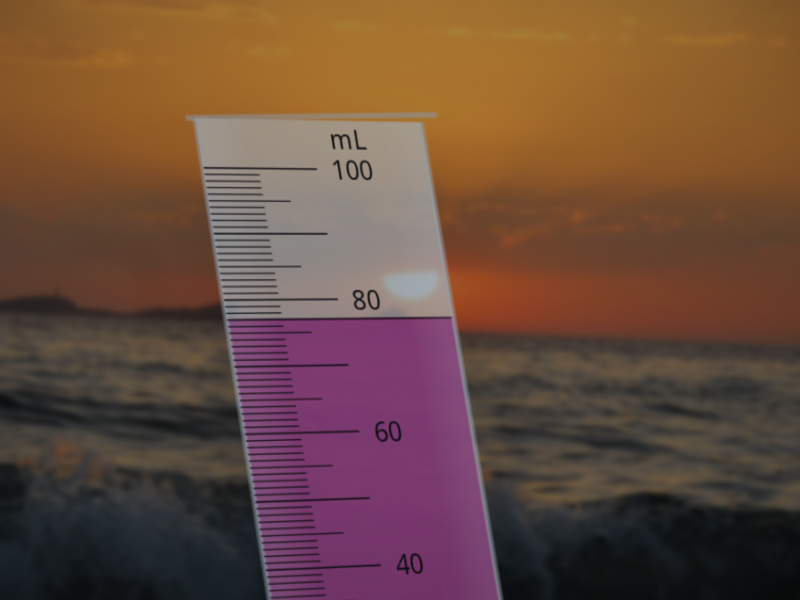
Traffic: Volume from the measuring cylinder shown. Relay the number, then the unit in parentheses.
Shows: 77 (mL)
